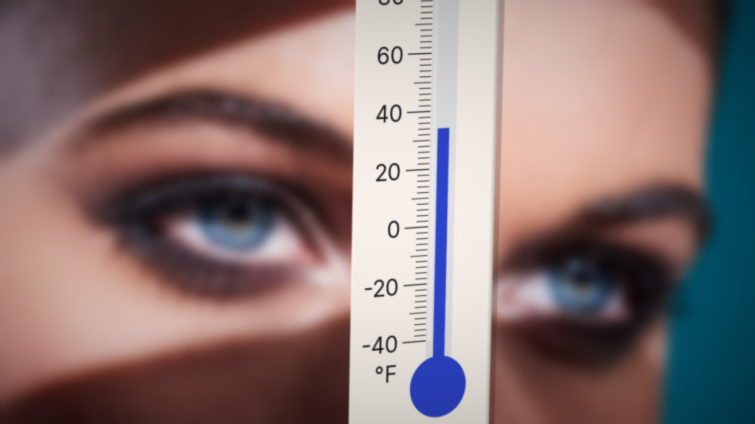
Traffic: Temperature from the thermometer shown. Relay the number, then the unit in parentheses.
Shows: 34 (°F)
